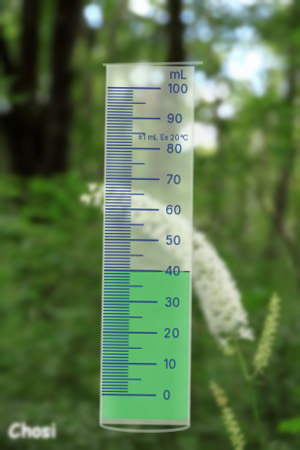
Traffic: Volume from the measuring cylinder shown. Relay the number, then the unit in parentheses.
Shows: 40 (mL)
